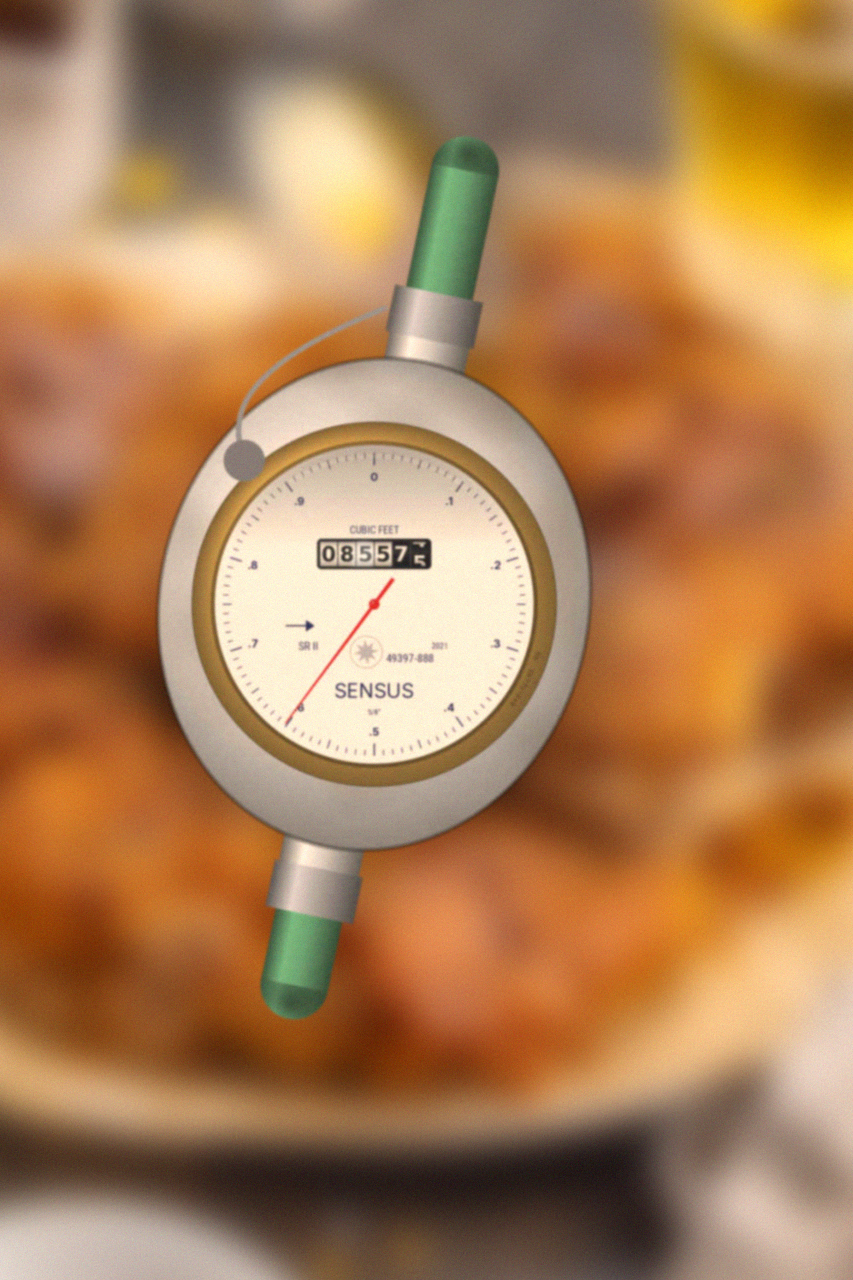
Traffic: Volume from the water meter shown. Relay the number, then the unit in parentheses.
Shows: 85574.60 (ft³)
